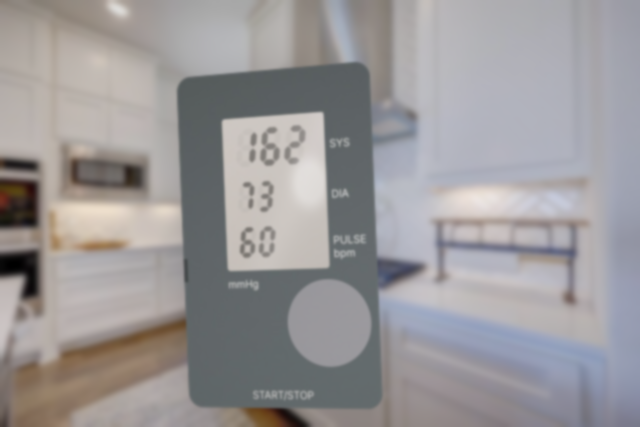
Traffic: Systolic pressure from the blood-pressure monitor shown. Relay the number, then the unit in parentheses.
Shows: 162 (mmHg)
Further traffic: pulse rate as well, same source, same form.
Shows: 60 (bpm)
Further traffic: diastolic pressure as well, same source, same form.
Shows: 73 (mmHg)
